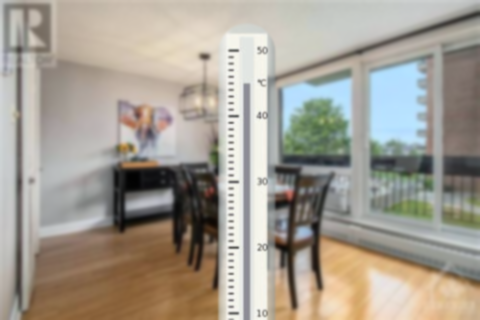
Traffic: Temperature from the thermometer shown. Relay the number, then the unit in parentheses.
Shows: 45 (°C)
